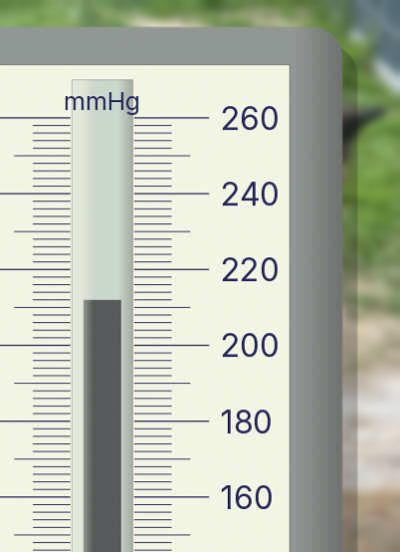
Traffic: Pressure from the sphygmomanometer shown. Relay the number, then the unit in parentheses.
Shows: 212 (mmHg)
